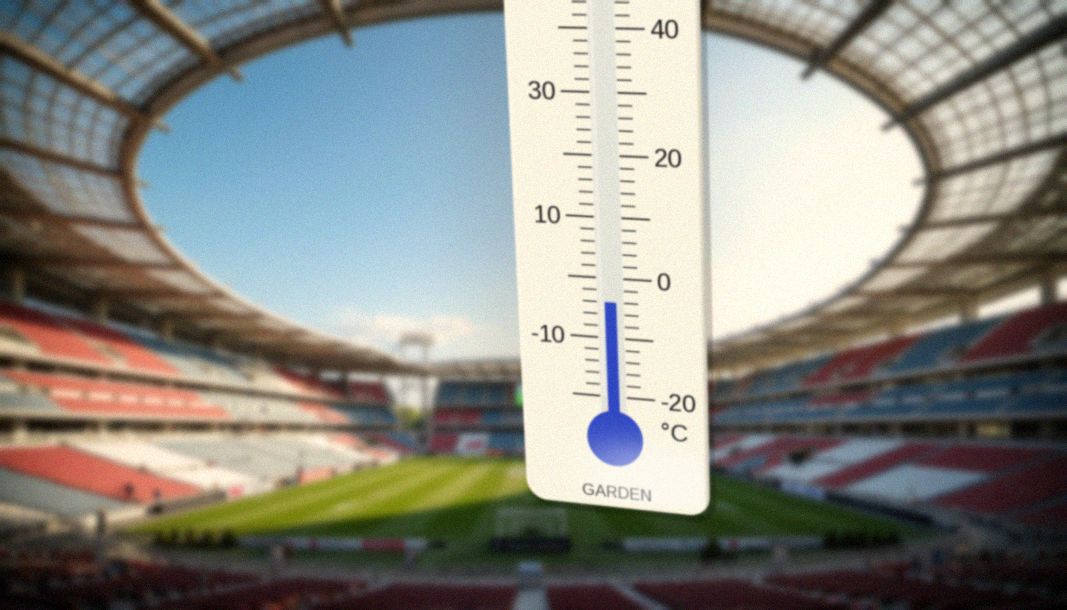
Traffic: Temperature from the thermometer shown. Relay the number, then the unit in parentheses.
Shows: -4 (°C)
